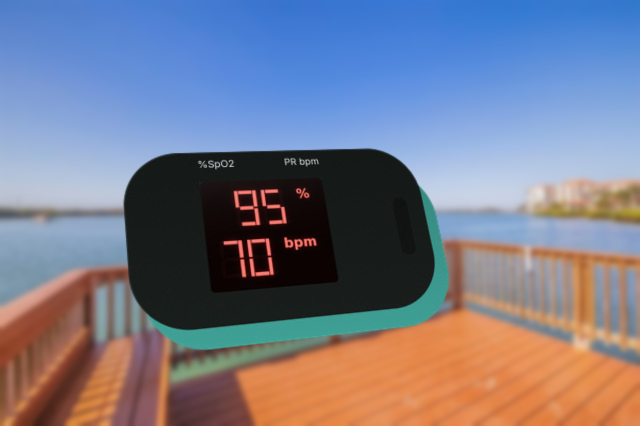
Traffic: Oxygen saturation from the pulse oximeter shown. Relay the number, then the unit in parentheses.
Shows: 95 (%)
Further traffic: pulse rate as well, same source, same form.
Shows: 70 (bpm)
